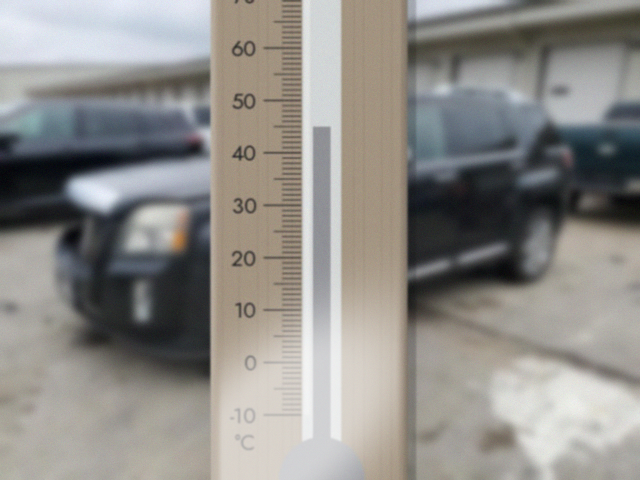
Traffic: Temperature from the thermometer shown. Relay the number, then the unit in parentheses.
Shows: 45 (°C)
